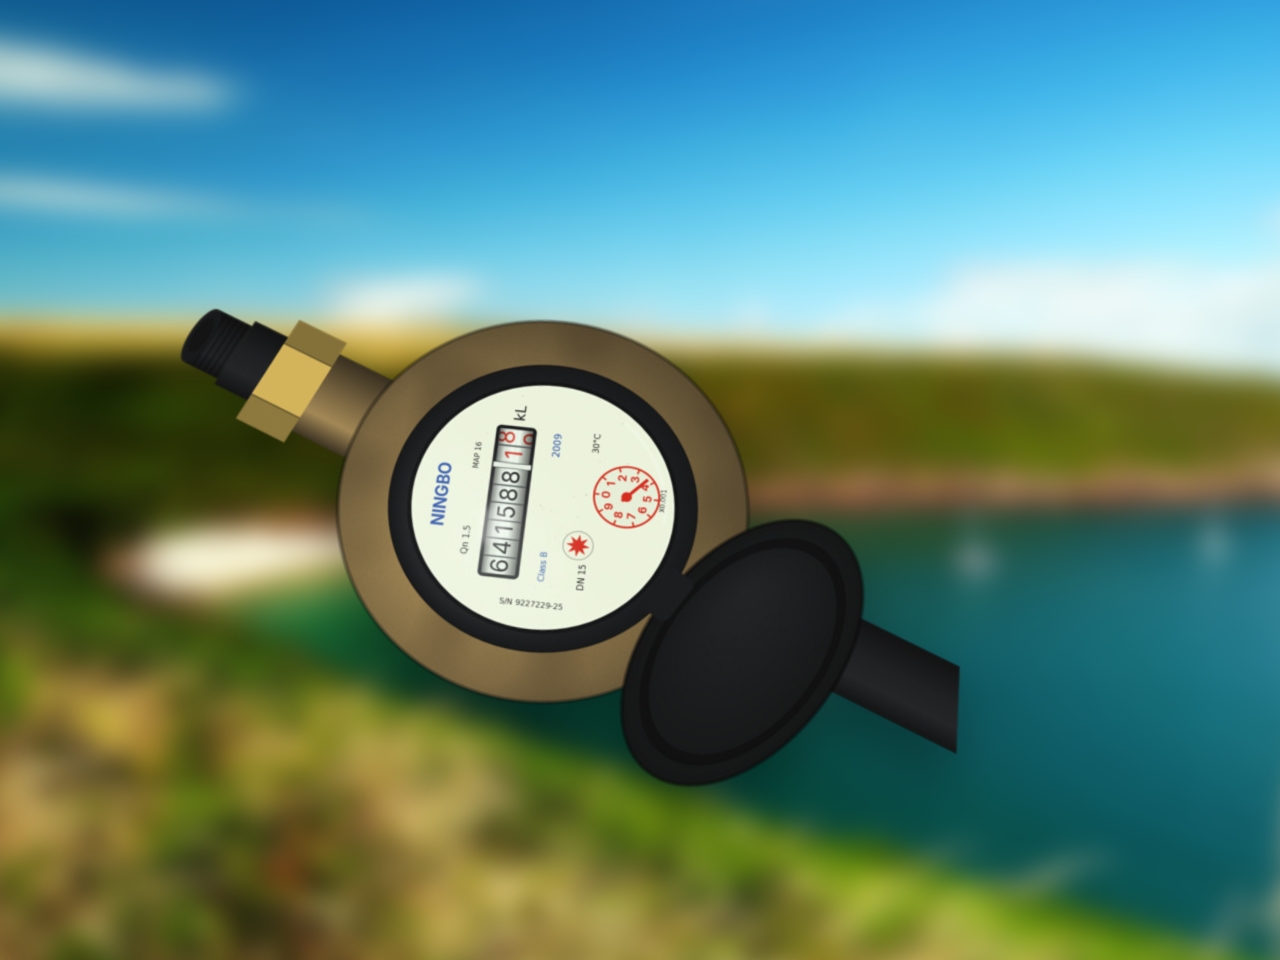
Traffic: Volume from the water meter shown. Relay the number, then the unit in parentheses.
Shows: 641588.183 (kL)
